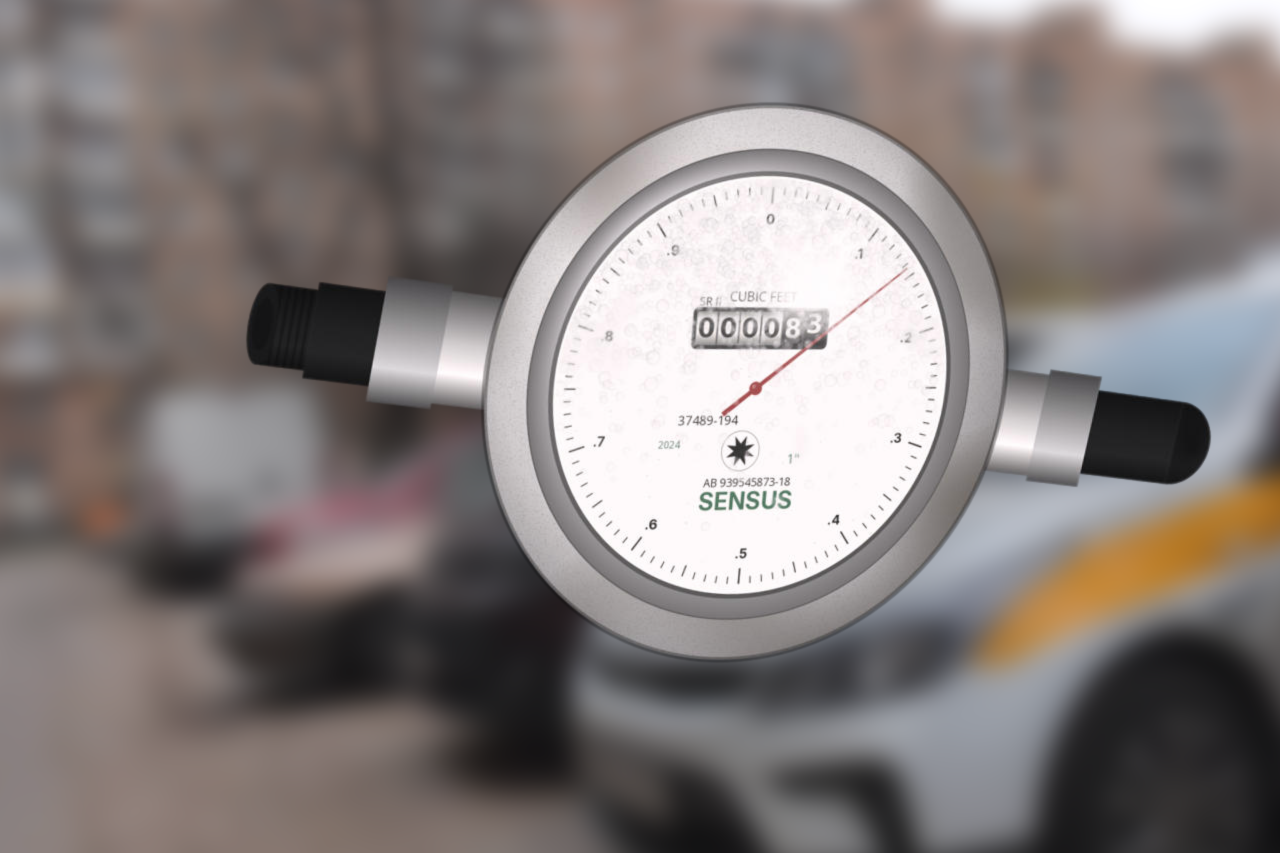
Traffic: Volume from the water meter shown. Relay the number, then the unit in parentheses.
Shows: 83.14 (ft³)
